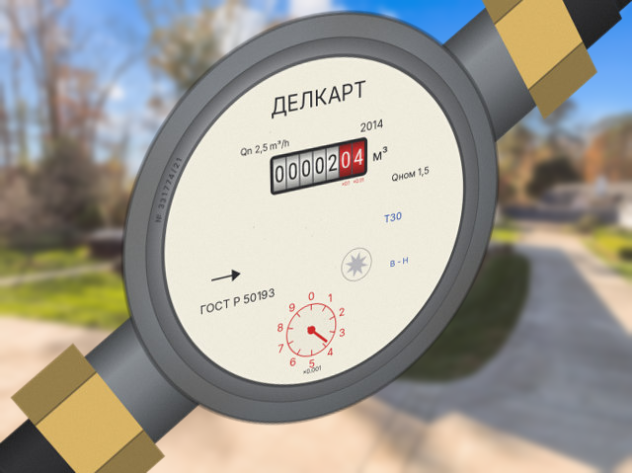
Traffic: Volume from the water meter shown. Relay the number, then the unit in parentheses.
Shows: 2.043 (m³)
